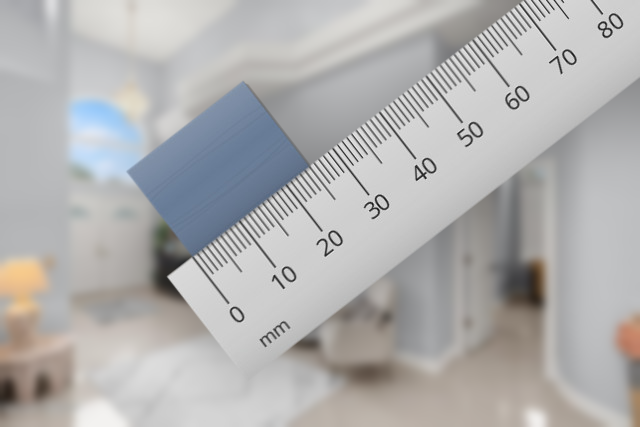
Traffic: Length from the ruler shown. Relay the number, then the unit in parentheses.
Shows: 25 (mm)
